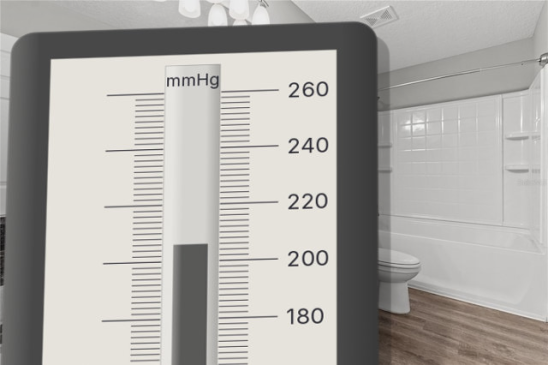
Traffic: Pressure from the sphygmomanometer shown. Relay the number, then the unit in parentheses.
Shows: 206 (mmHg)
